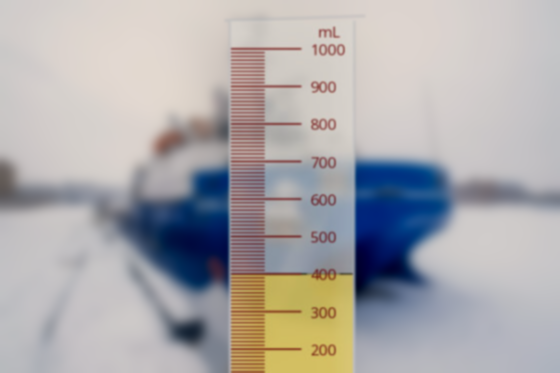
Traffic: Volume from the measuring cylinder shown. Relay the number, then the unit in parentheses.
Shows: 400 (mL)
